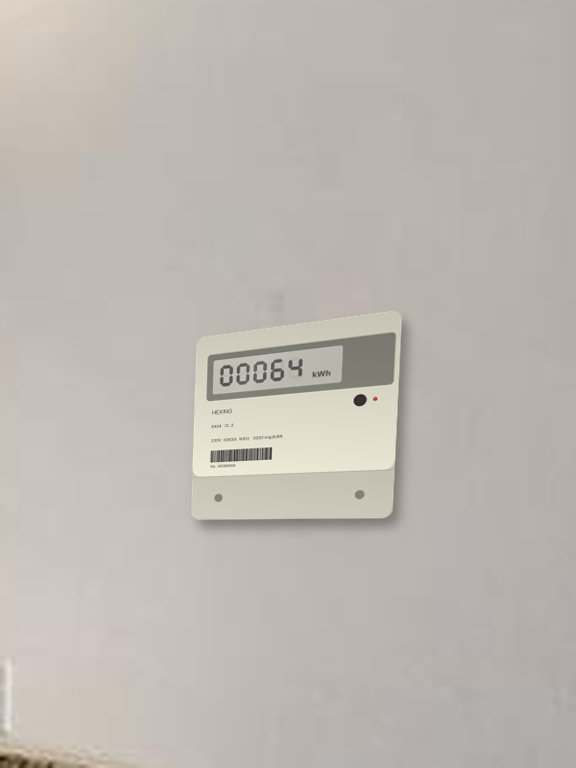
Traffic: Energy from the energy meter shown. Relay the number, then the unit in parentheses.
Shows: 64 (kWh)
